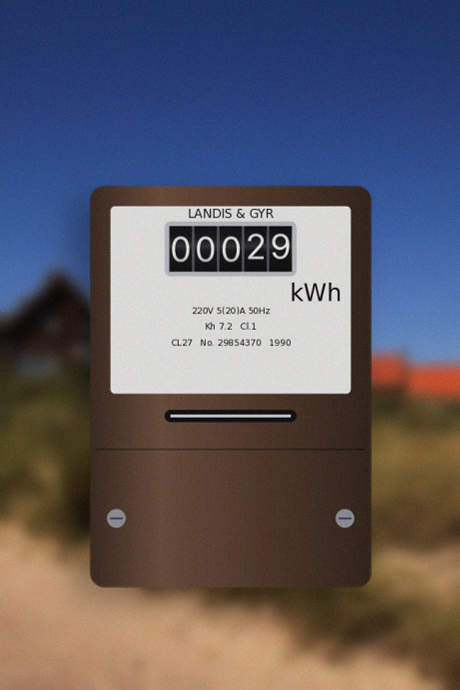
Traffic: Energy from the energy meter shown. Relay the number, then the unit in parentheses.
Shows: 29 (kWh)
